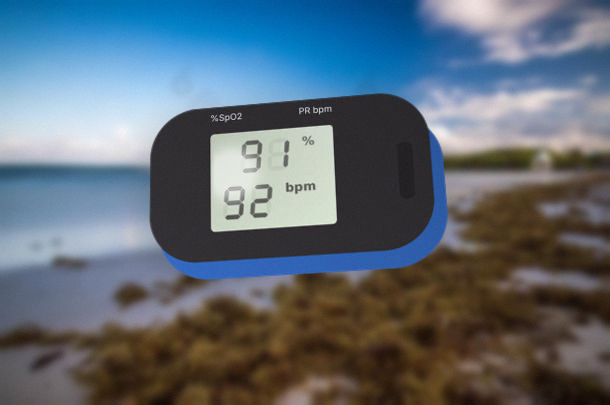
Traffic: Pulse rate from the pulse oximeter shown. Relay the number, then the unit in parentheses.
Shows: 92 (bpm)
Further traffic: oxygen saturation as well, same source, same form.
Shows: 91 (%)
